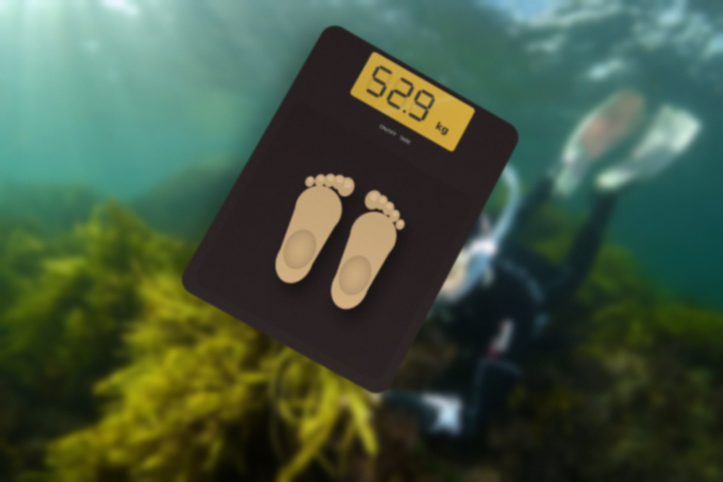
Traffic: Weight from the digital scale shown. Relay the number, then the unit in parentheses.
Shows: 52.9 (kg)
